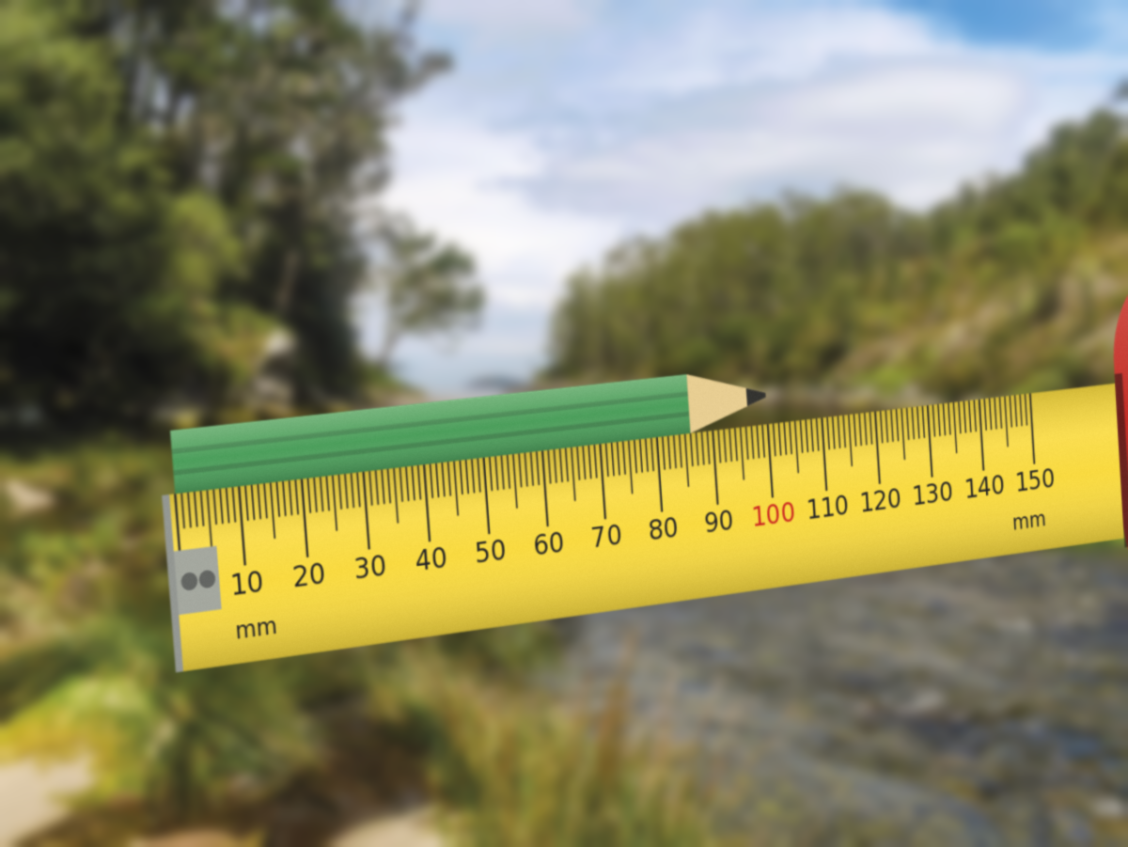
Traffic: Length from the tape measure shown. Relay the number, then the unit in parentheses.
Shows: 100 (mm)
